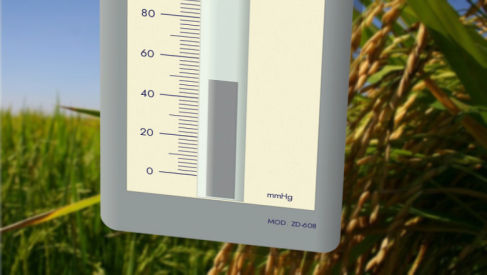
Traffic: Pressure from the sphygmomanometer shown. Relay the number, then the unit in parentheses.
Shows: 50 (mmHg)
